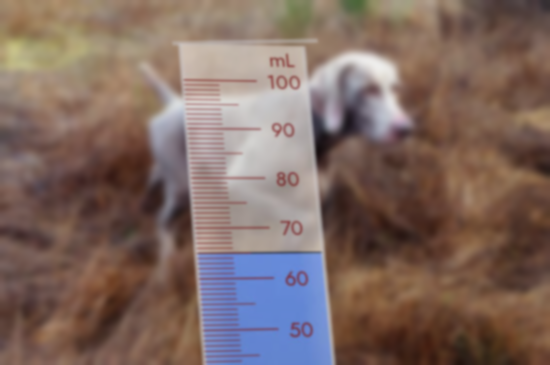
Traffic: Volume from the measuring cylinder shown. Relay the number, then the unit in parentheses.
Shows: 65 (mL)
